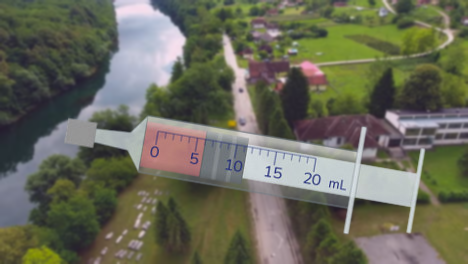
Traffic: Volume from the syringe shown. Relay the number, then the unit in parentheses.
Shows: 6 (mL)
